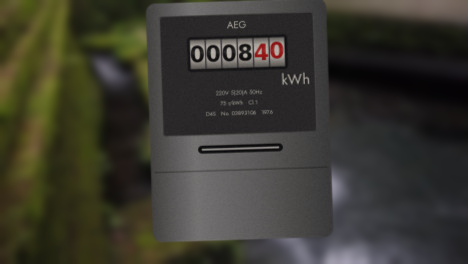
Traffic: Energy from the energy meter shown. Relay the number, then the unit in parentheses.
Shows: 8.40 (kWh)
